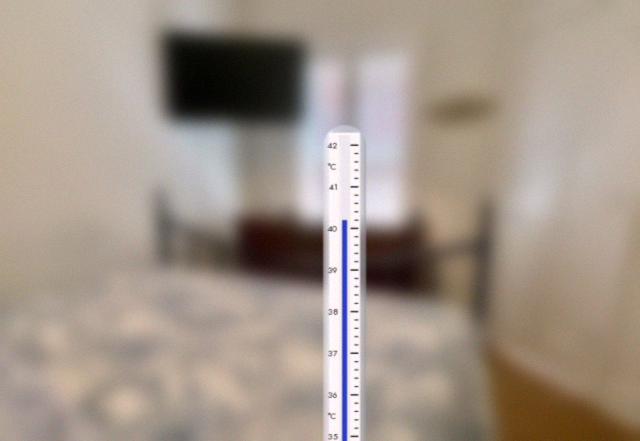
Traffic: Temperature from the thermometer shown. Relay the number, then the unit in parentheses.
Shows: 40.2 (°C)
